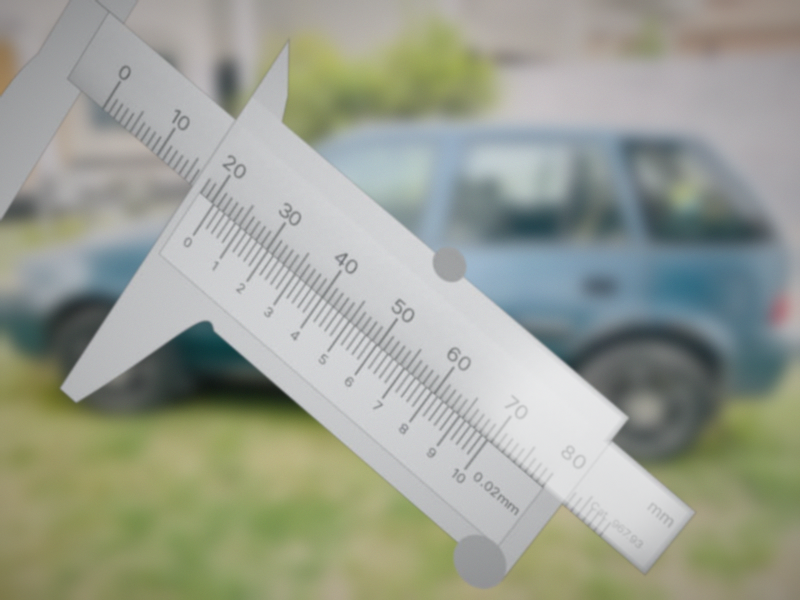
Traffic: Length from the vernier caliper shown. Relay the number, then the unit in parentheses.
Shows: 20.4 (mm)
